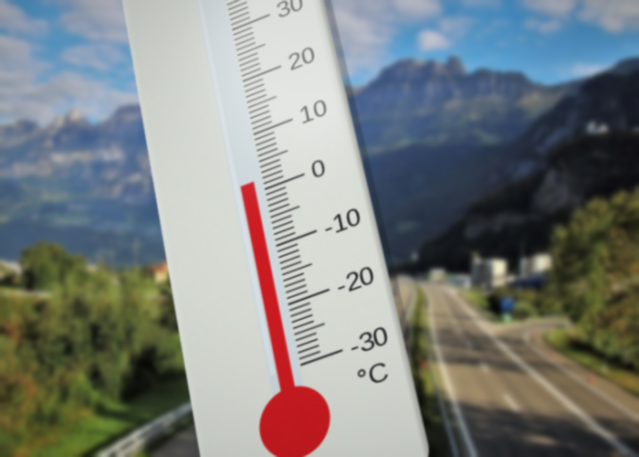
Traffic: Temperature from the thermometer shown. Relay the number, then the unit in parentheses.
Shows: 2 (°C)
